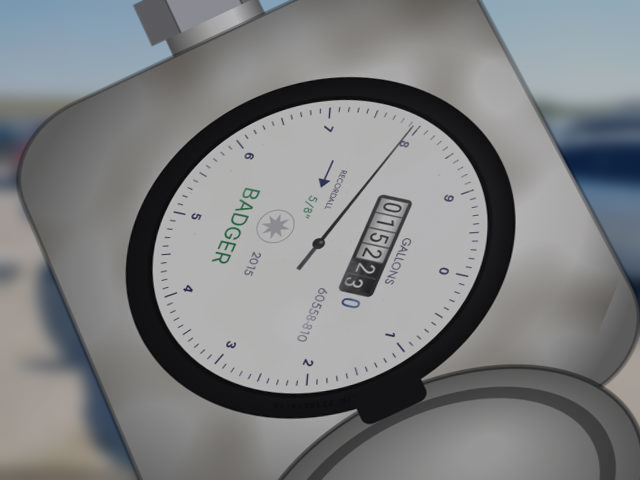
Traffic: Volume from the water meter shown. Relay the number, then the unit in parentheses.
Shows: 152227.9 (gal)
